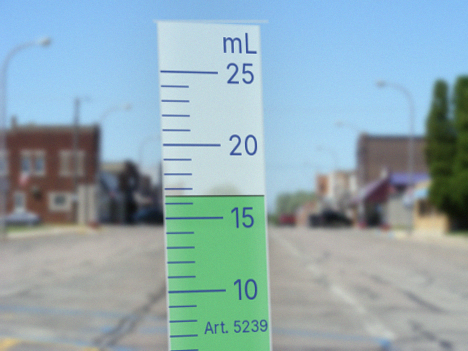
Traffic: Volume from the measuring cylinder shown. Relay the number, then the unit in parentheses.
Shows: 16.5 (mL)
